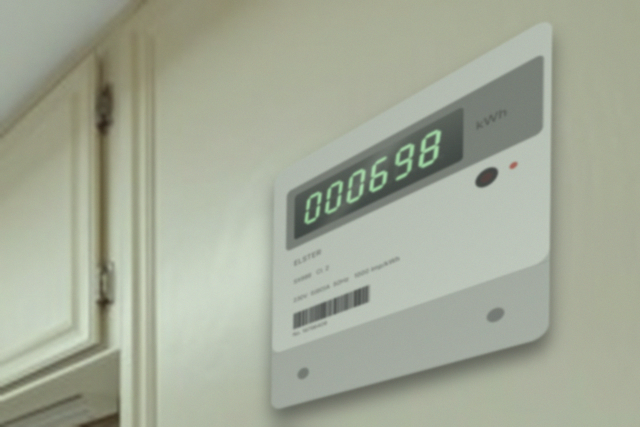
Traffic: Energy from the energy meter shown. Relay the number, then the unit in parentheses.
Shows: 698 (kWh)
